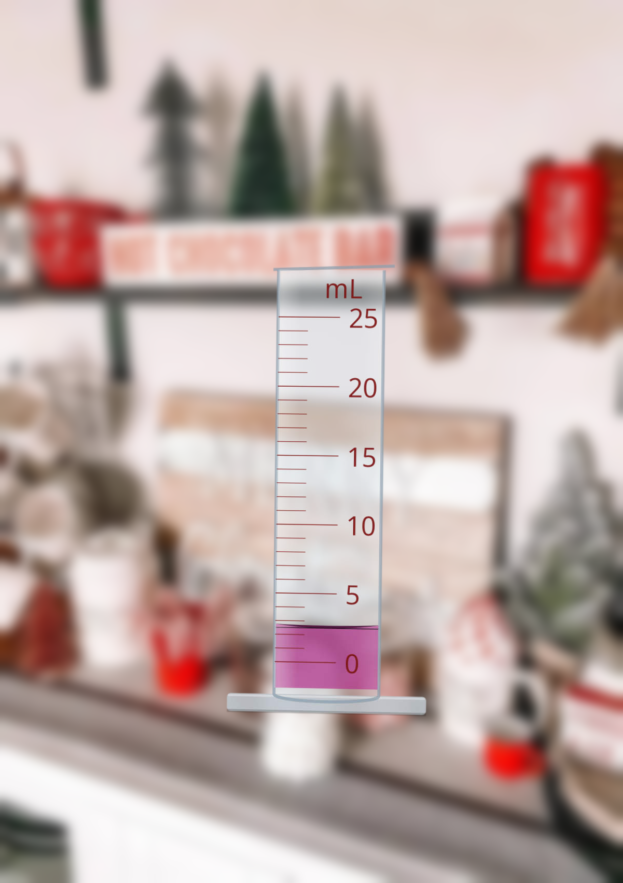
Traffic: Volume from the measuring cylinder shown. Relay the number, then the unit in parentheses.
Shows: 2.5 (mL)
